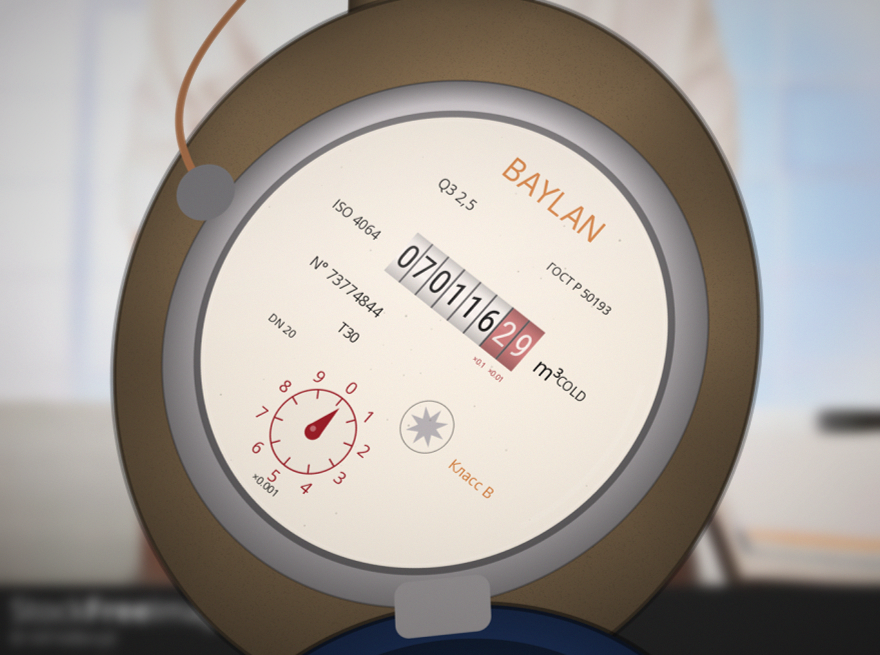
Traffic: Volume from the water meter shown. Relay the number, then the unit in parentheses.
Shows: 70116.290 (m³)
